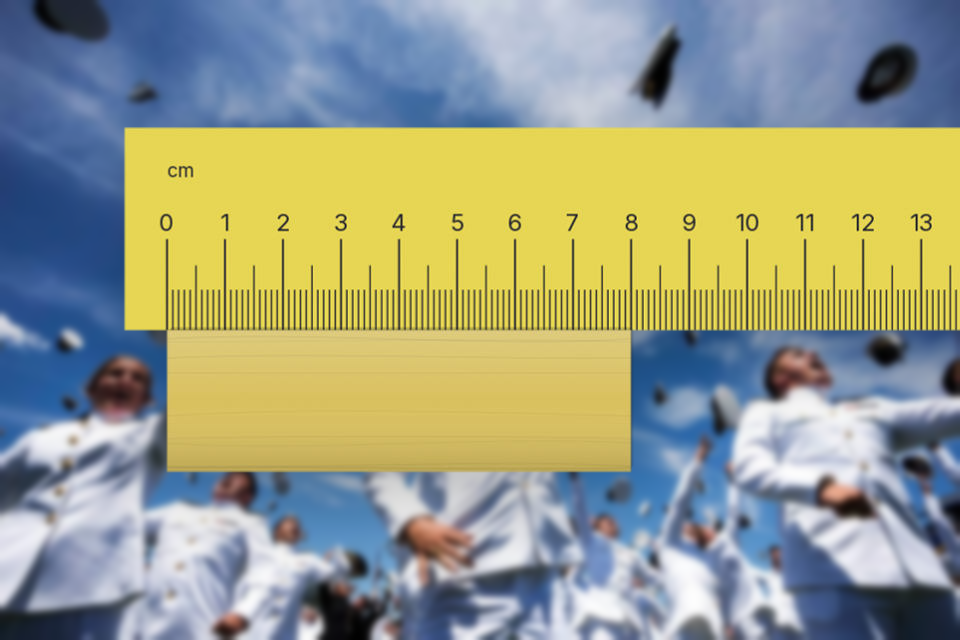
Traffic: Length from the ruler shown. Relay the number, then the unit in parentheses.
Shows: 8 (cm)
